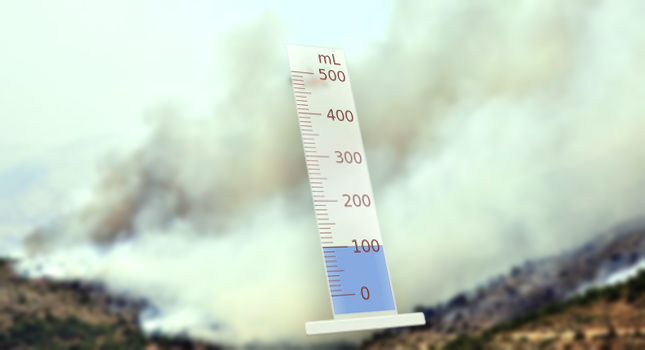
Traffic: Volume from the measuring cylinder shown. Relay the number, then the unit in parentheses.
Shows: 100 (mL)
